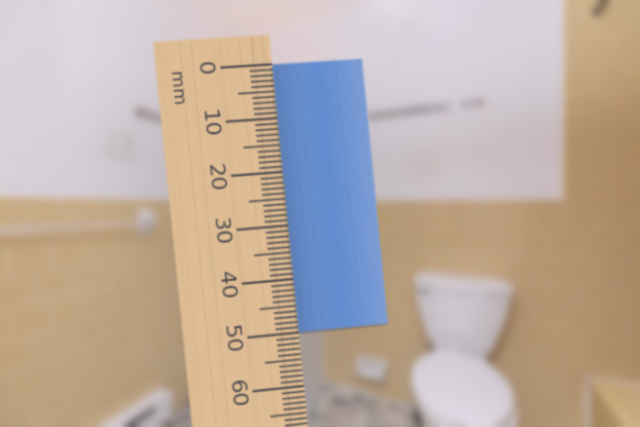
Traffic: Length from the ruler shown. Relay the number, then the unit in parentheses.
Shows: 50 (mm)
